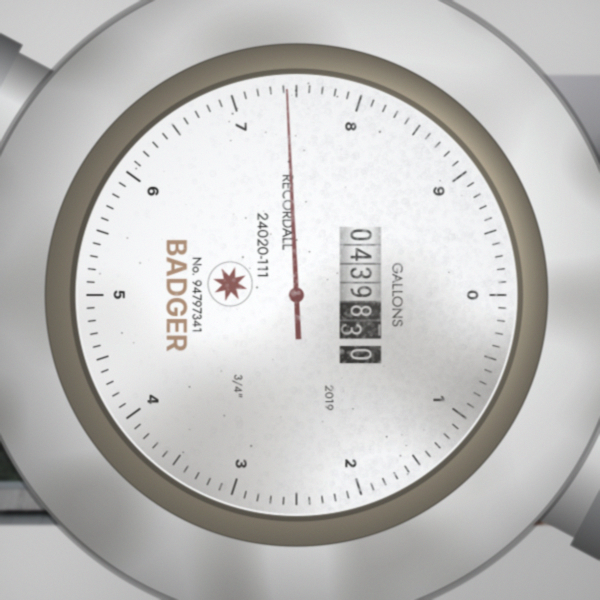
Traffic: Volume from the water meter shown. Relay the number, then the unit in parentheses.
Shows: 439827.4 (gal)
